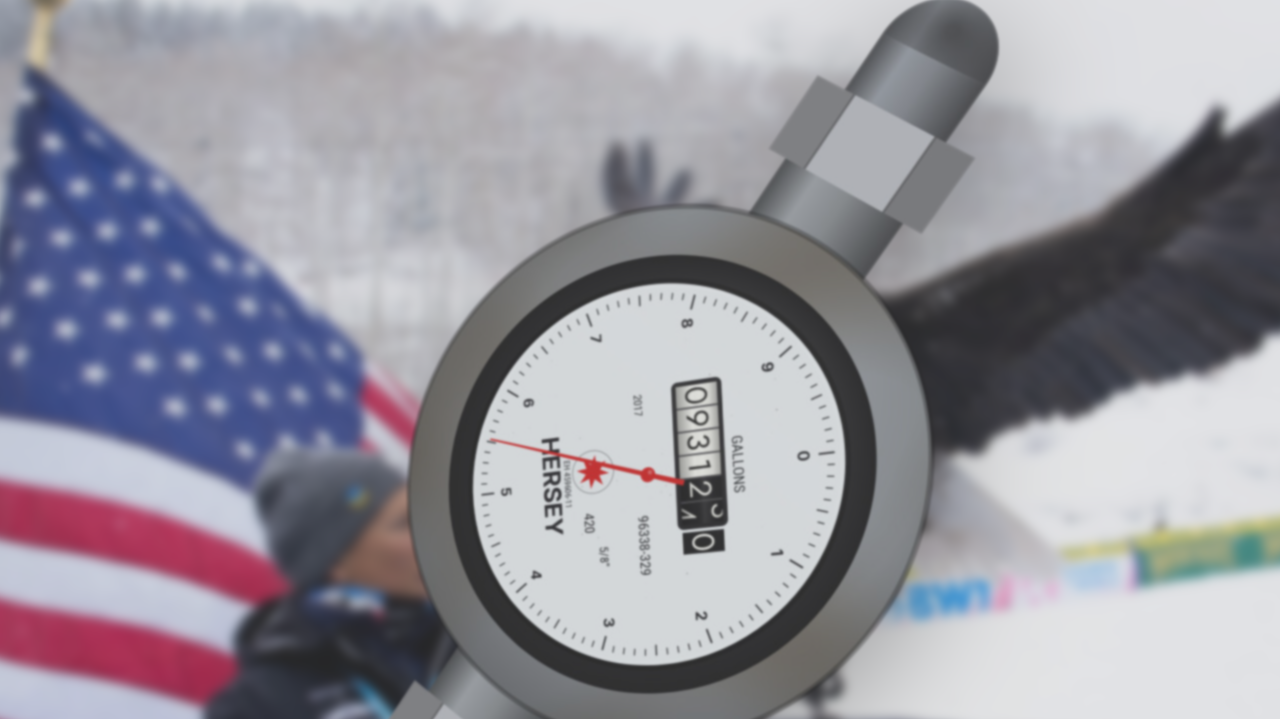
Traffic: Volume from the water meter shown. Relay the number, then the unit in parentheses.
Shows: 931235.5 (gal)
